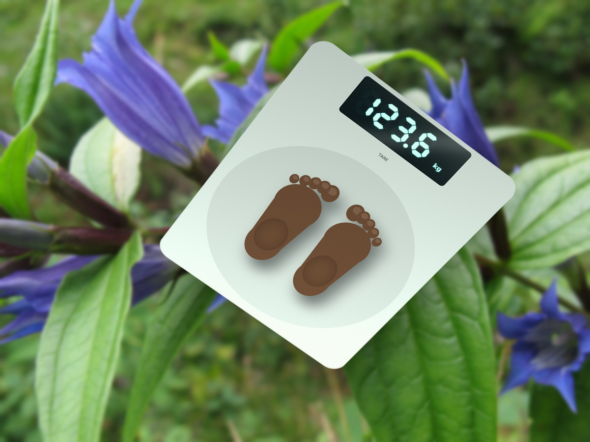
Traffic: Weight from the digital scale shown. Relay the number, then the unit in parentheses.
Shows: 123.6 (kg)
